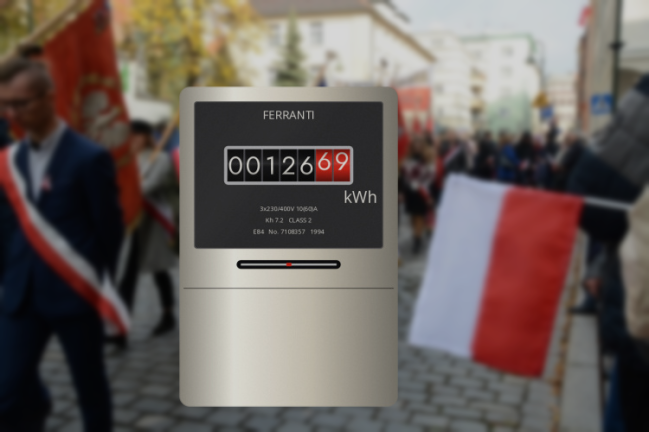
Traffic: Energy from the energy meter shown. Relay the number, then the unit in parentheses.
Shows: 126.69 (kWh)
